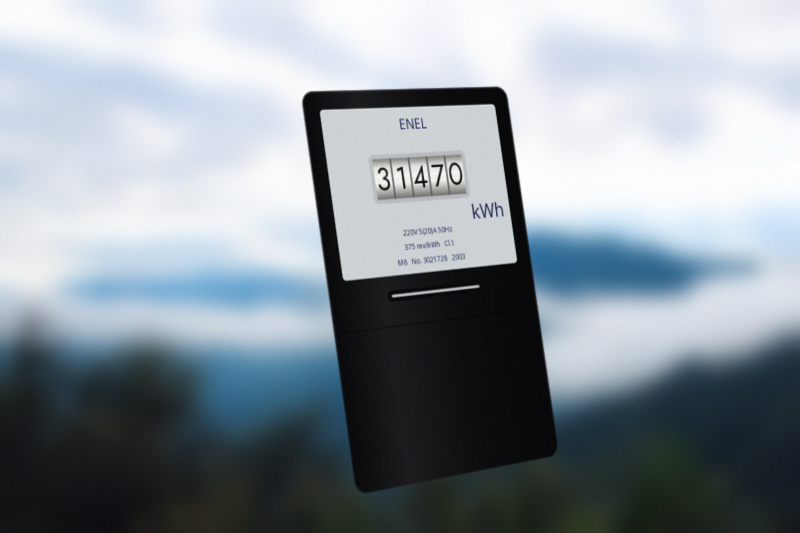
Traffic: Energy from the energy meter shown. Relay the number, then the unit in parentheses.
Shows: 31470 (kWh)
